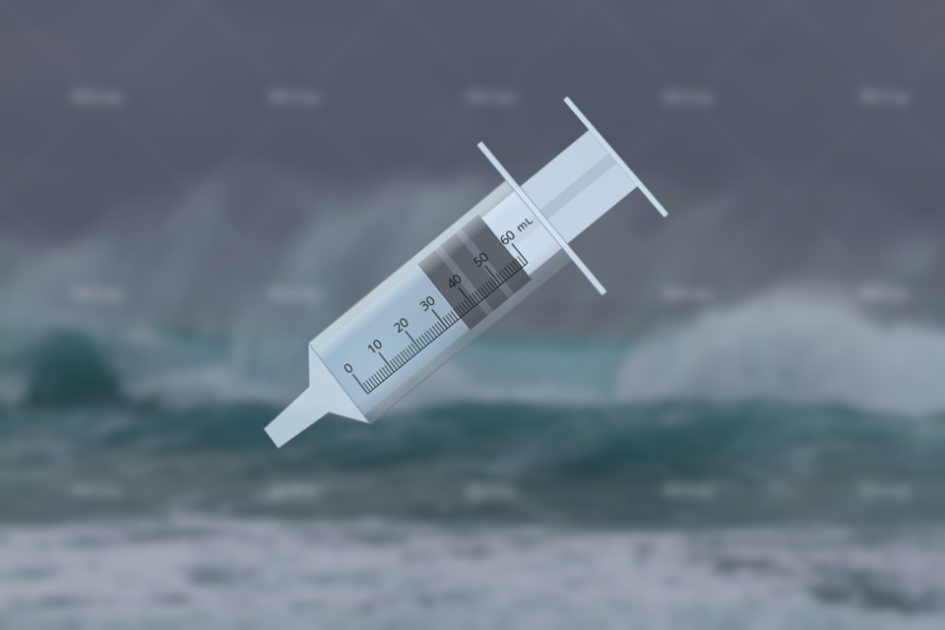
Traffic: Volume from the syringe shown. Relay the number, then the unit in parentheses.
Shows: 35 (mL)
